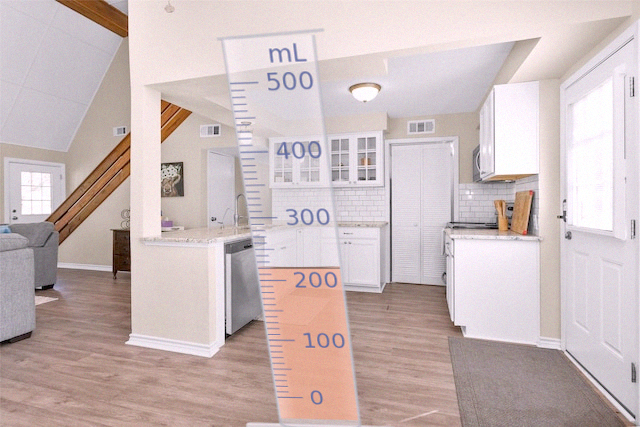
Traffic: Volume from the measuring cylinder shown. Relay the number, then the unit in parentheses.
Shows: 220 (mL)
